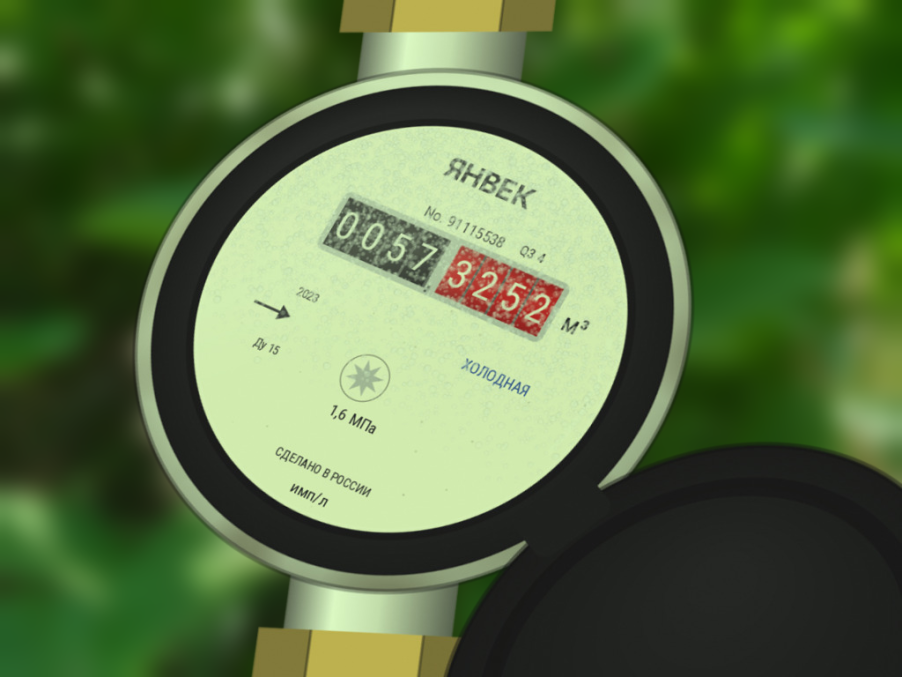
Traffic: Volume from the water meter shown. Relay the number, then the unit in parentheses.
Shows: 57.3252 (m³)
